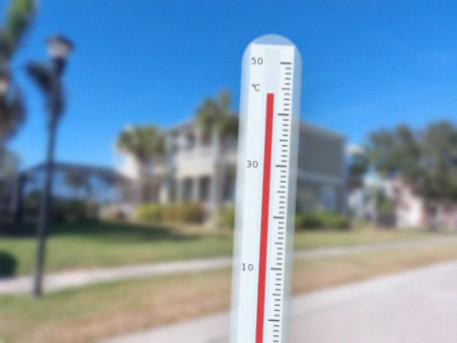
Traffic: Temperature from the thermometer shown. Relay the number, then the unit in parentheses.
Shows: 44 (°C)
